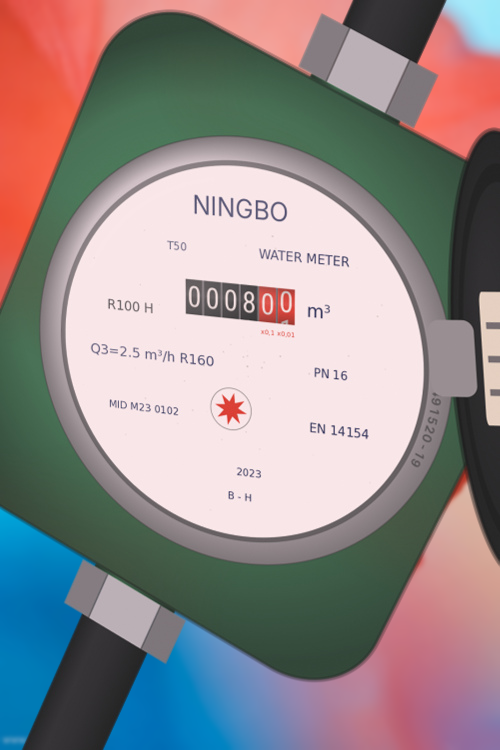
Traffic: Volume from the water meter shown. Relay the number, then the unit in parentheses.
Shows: 8.00 (m³)
